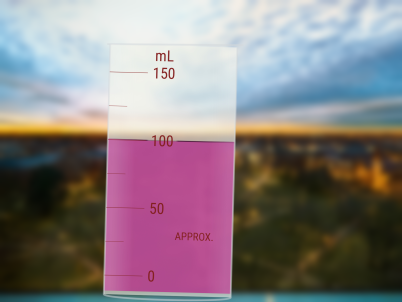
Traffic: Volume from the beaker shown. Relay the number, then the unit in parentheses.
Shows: 100 (mL)
